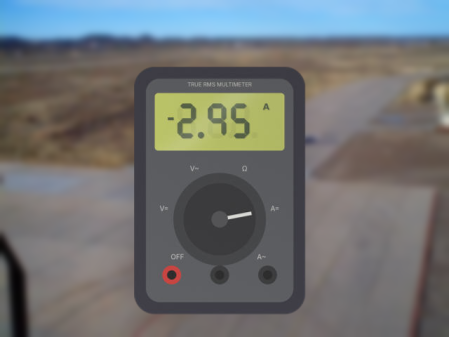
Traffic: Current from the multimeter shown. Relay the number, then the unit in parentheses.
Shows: -2.95 (A)
